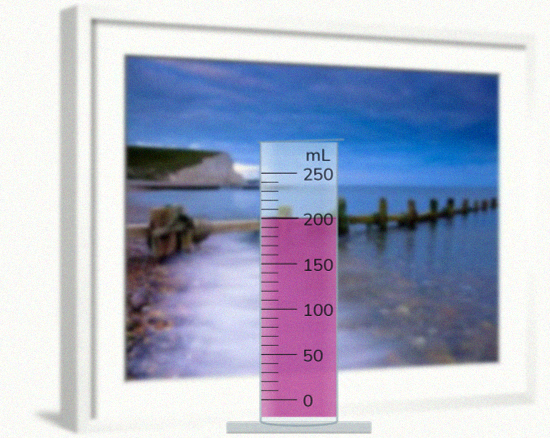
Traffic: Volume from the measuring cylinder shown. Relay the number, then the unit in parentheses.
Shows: 200 (mL)
